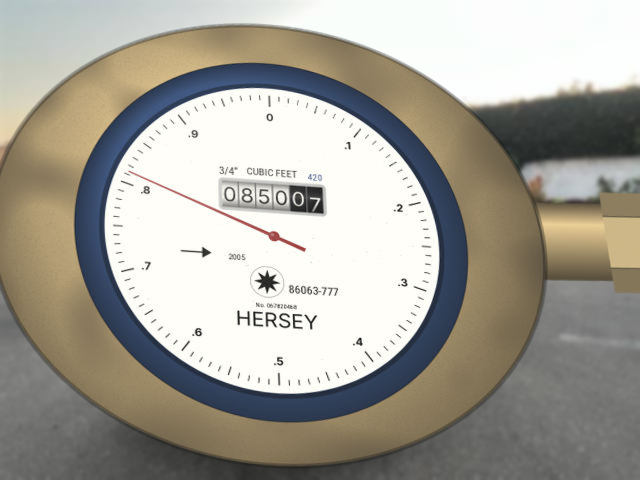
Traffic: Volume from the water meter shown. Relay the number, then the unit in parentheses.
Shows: 85006.81 (ft³)
